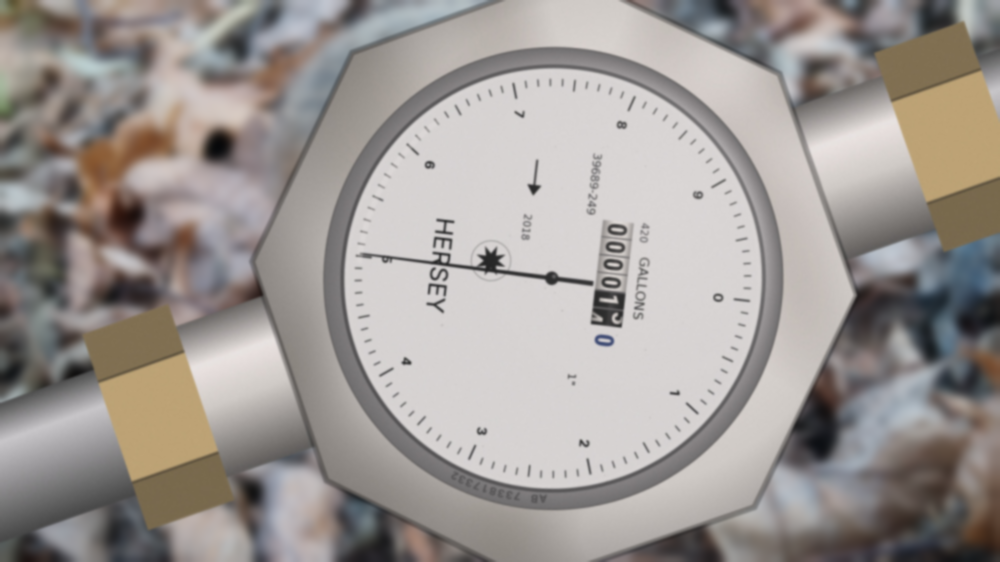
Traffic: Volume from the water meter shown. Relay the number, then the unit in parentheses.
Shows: 135.0 (gal)
